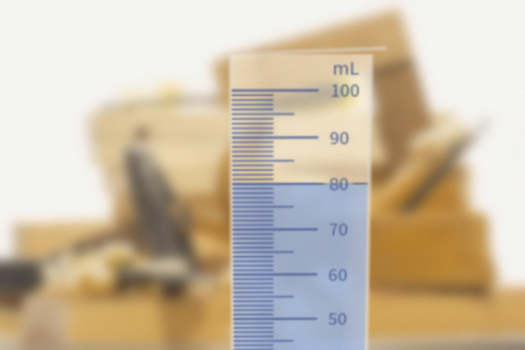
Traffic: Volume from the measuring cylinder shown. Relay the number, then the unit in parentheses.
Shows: 80 (mL)
